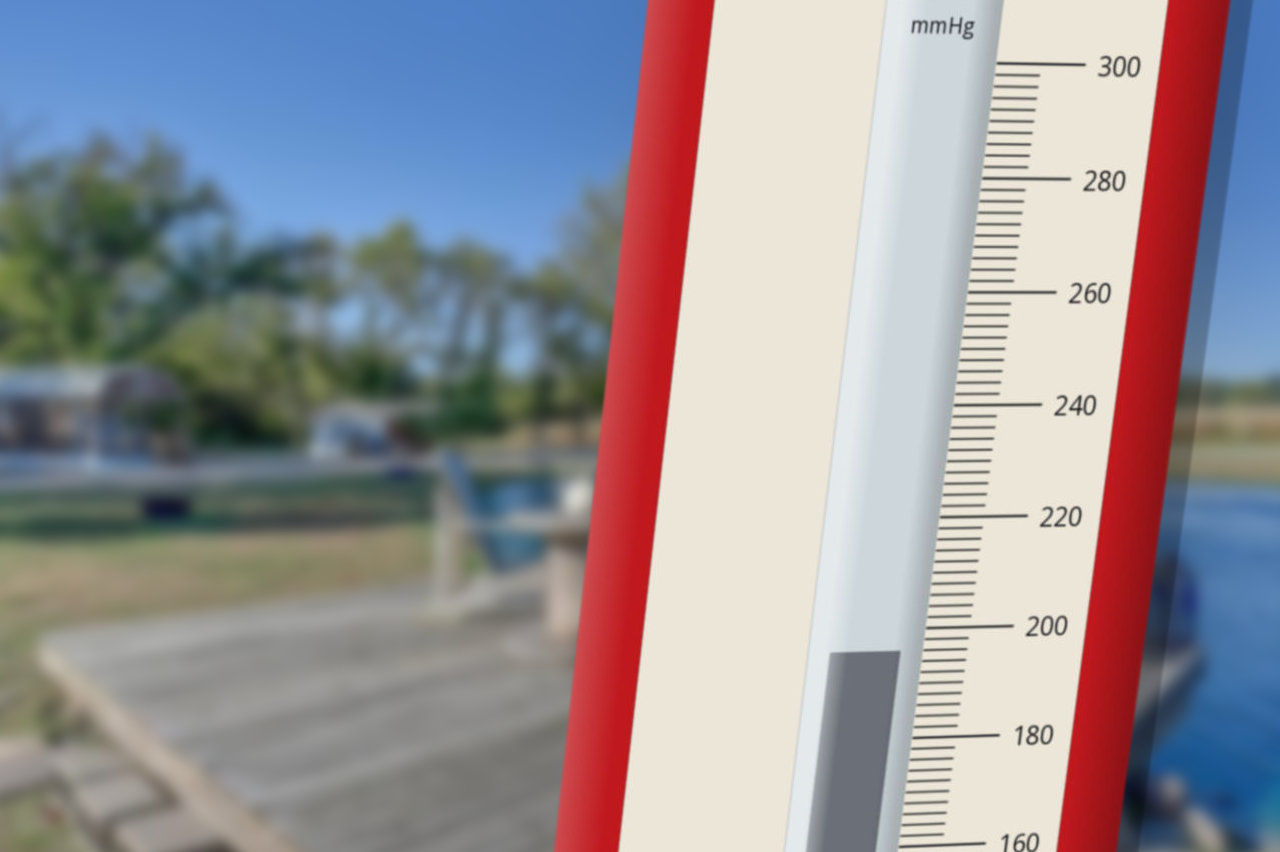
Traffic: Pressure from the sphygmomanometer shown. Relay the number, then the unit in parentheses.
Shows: 196 (mmHg)
